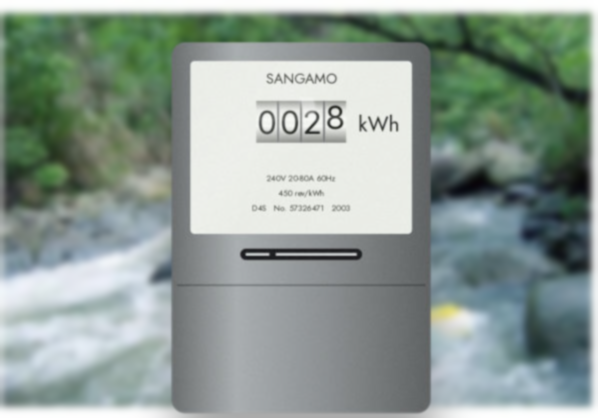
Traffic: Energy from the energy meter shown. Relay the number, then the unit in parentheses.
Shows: 28 (kWh)
